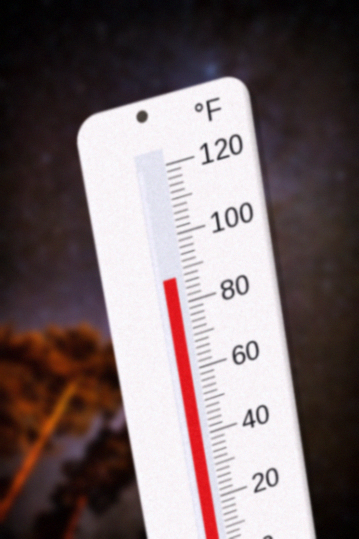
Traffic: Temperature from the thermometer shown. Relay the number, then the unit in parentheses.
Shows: 88 (°F)
